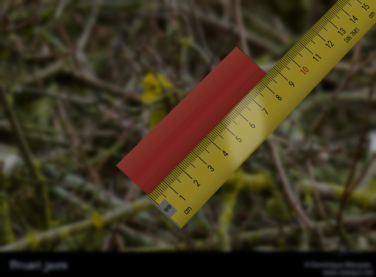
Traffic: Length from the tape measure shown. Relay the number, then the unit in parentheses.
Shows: 8.5 (cm)
